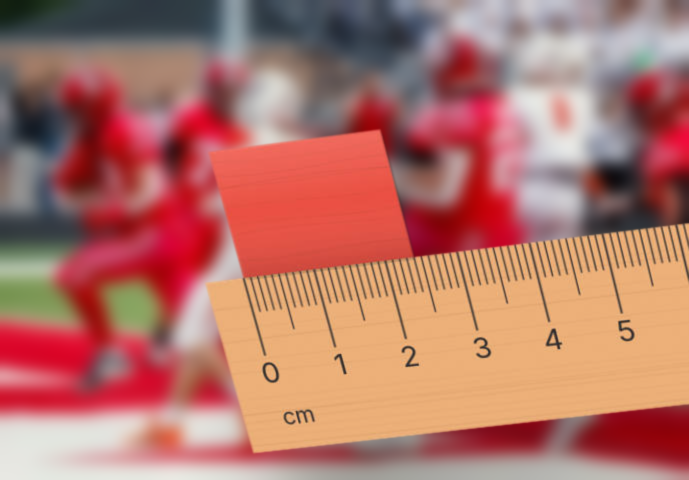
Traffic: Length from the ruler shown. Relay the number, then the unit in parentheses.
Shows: 2.4 (cm)
